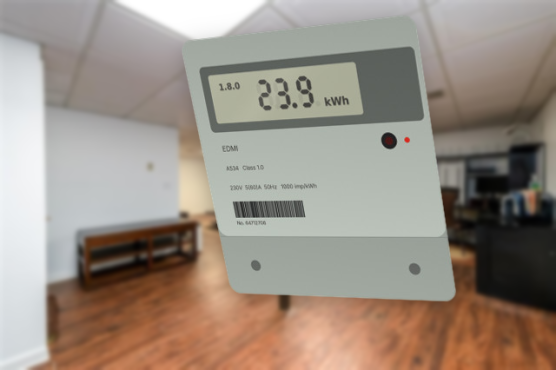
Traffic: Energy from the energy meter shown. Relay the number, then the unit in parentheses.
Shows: 23.9 (kWh)
